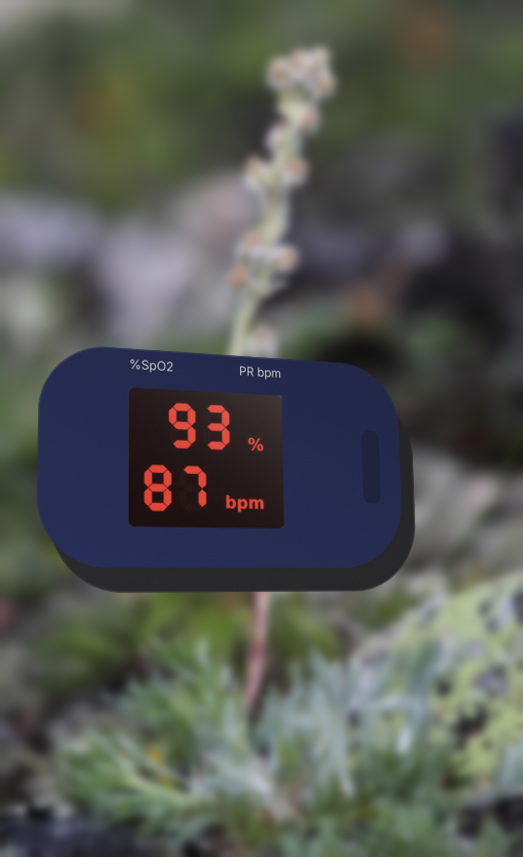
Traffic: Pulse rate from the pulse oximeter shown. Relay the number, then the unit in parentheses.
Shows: 87 (bpm)
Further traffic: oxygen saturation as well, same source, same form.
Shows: 93 (%)
